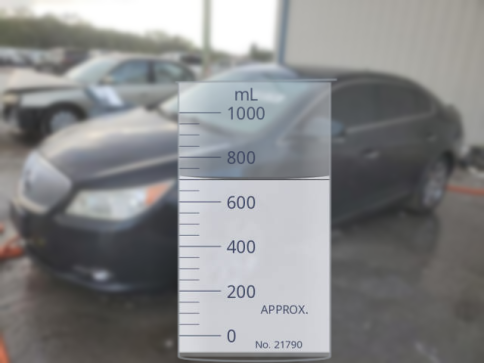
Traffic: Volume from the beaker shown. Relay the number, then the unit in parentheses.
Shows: 700 (mL)
